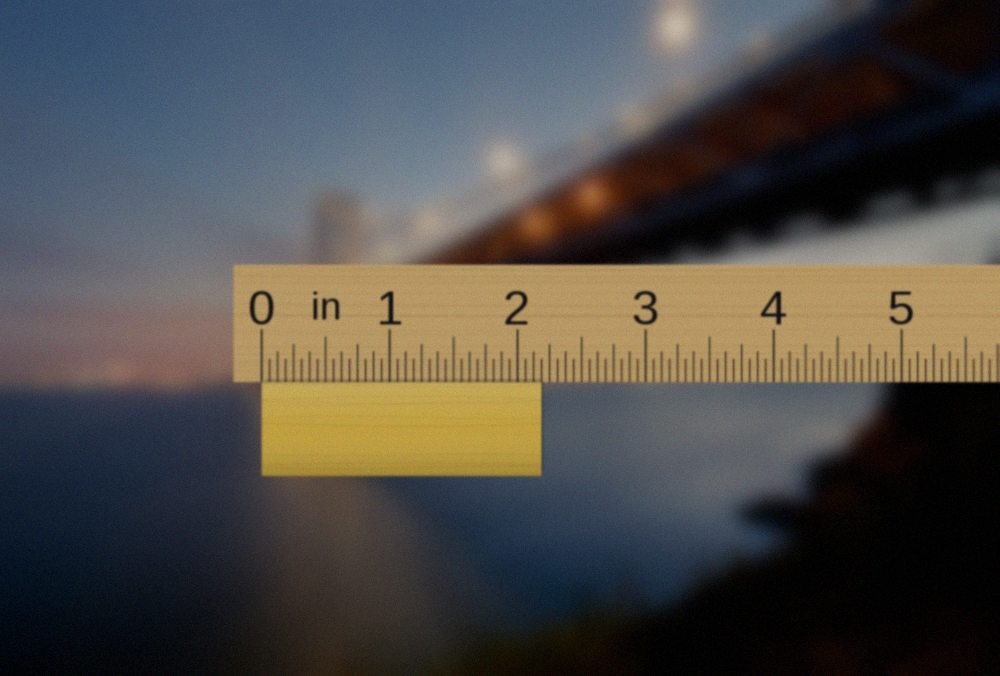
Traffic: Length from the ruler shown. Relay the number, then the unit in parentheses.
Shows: 2.1875 (in)
